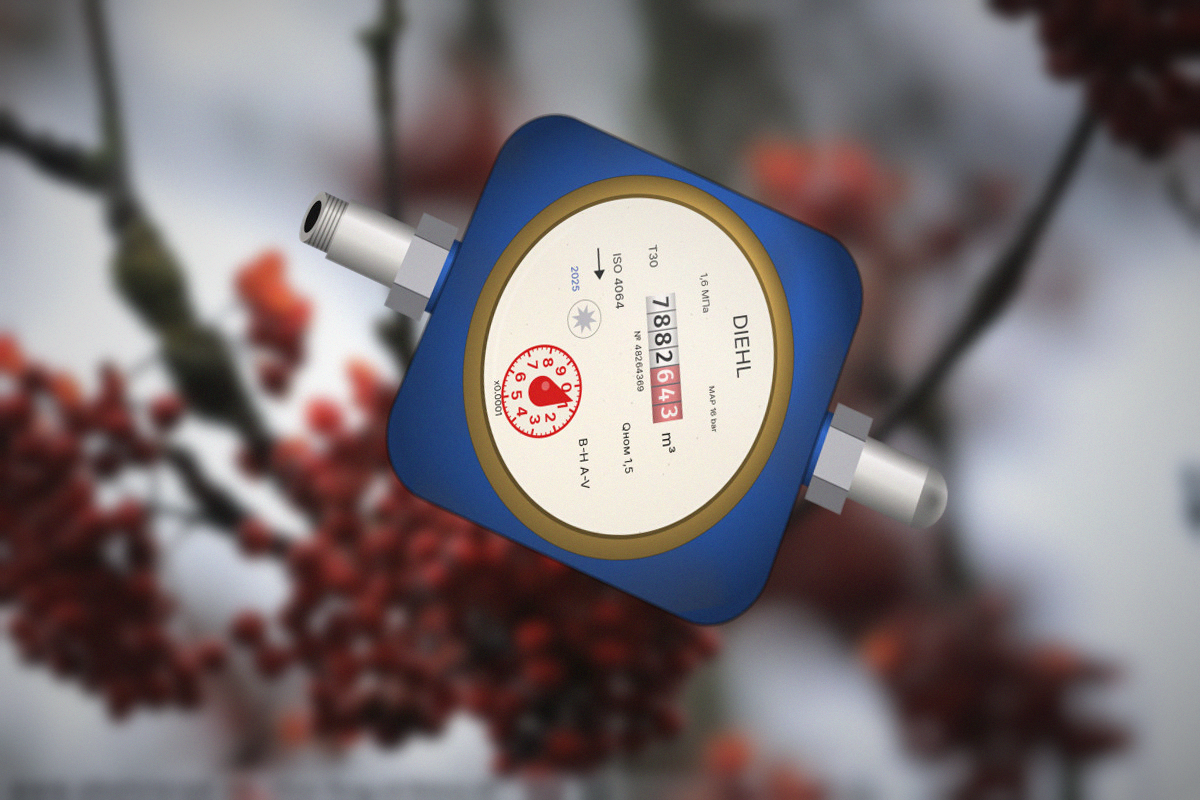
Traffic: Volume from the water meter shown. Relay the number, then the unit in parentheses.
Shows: 7882.6430 (m³)
